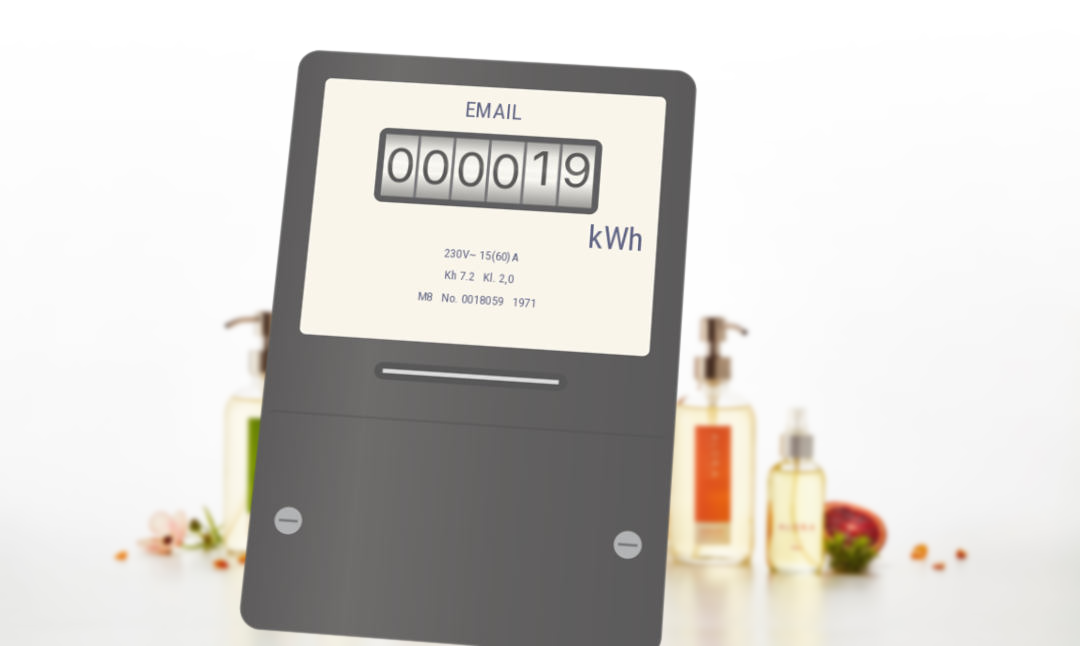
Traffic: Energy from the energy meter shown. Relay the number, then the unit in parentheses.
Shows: 19 (kWh)
